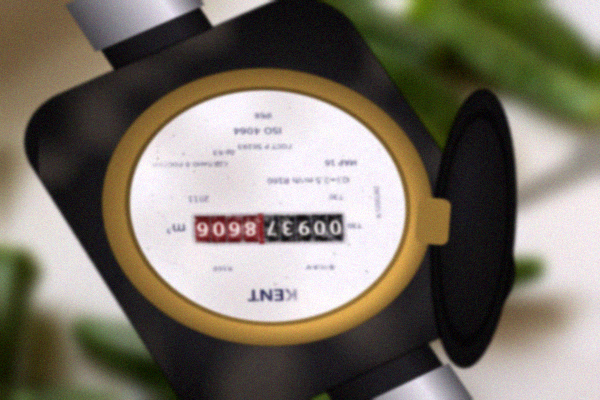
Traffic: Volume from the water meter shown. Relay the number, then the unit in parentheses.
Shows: 937.8606 (m³)
